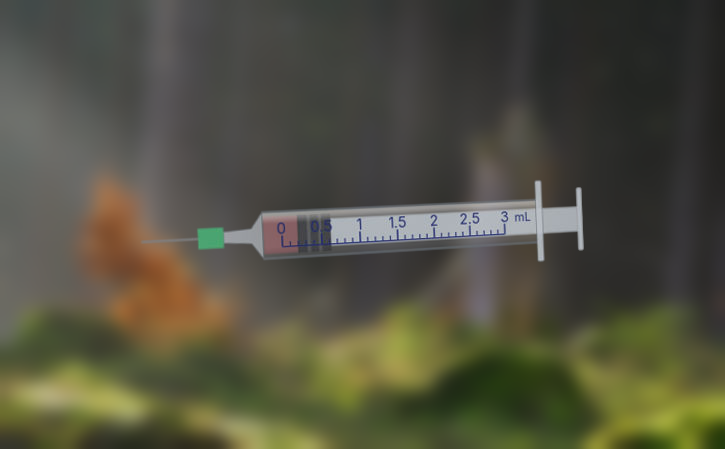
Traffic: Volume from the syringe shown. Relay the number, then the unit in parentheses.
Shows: 0.2 (mL)
